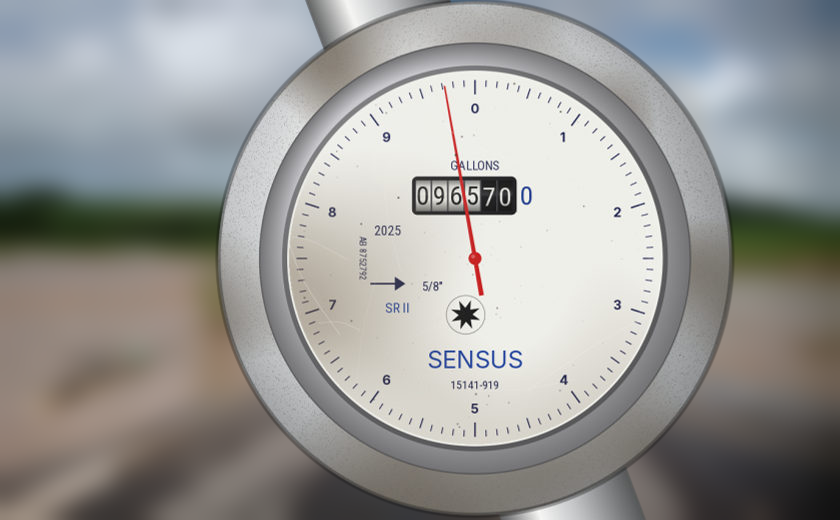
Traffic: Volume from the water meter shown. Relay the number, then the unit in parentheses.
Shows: 965699.7 (gal)
